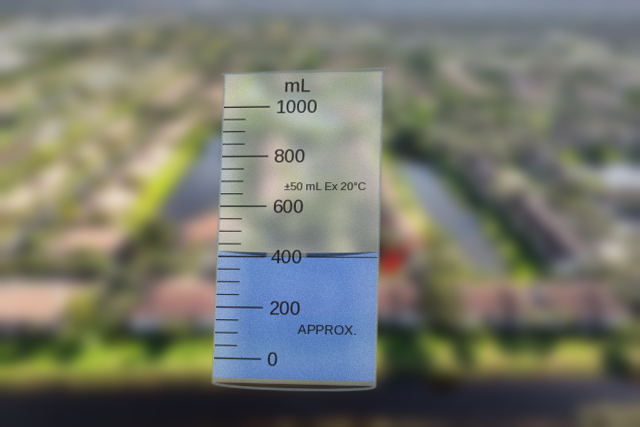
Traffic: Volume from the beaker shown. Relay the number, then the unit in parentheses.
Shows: 400 (mL)
